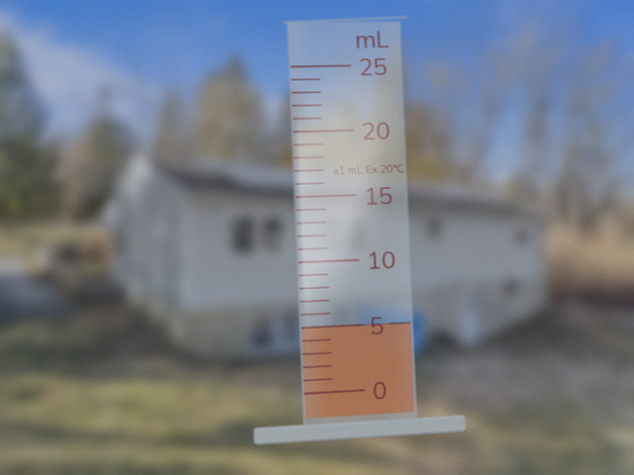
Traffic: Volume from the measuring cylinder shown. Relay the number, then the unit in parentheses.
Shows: 5 (mL)
